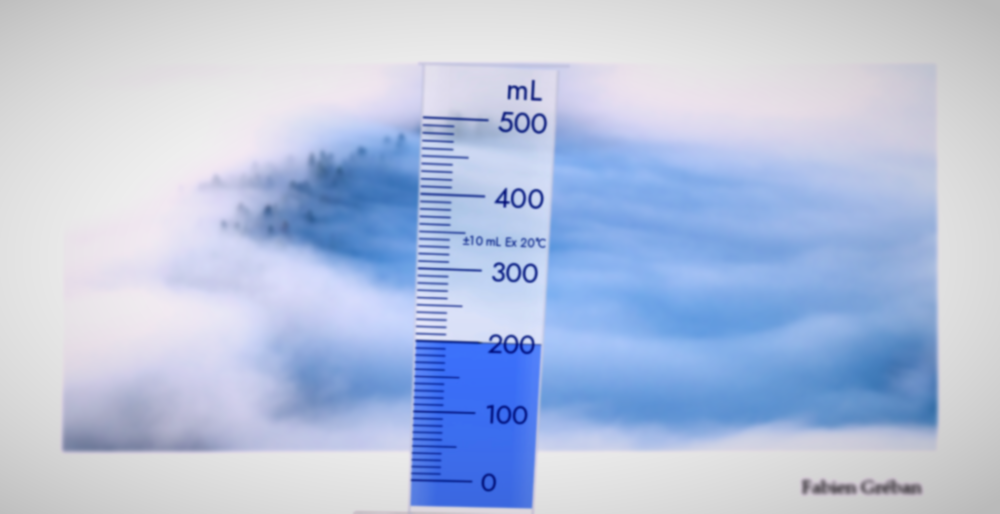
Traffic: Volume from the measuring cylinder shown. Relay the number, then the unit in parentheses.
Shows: 200 (mL)
